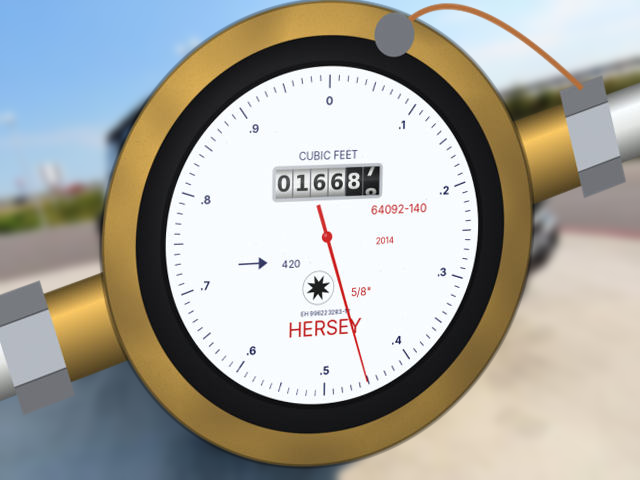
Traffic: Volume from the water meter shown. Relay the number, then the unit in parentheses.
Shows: 16687.45 (ft³)
